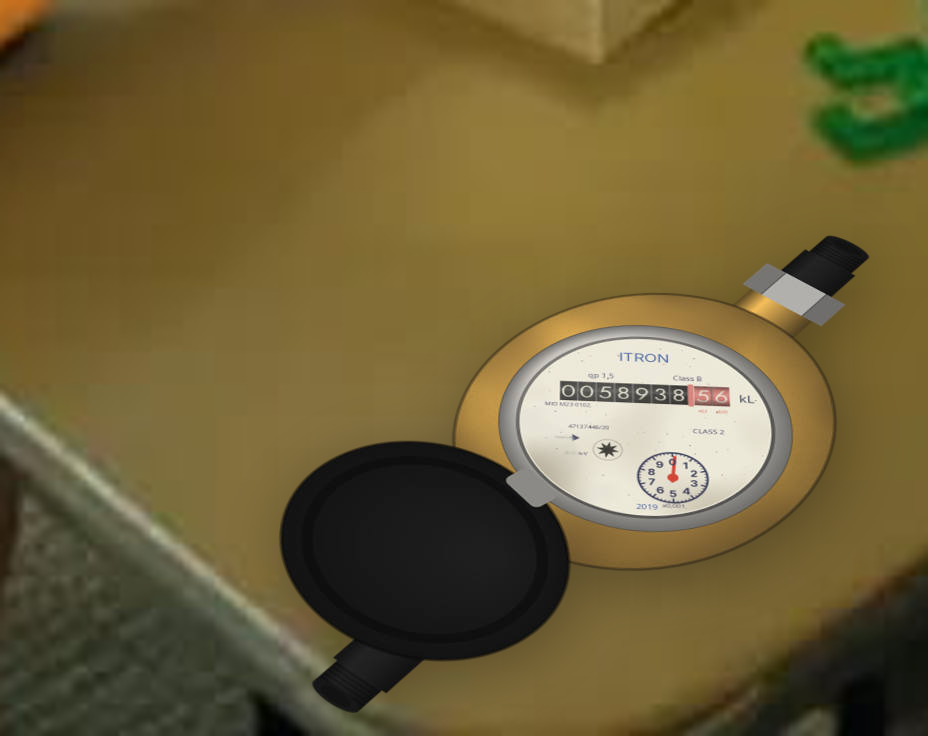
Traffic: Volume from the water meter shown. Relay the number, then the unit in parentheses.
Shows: 58938.560 (kL)
